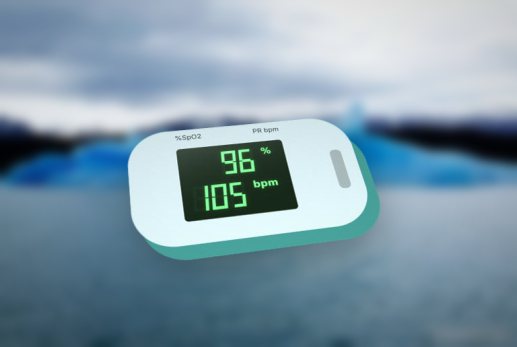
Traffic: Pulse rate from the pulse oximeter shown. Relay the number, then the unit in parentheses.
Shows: 105 (bpm)
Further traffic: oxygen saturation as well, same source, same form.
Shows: 96 (%)
